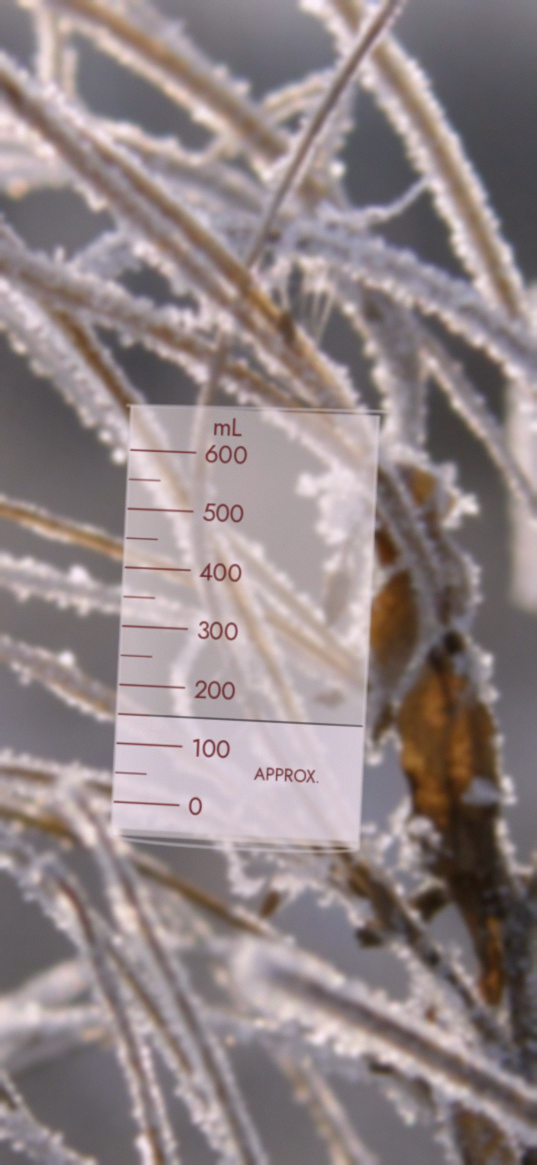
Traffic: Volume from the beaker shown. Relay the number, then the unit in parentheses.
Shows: 150 (mL)
